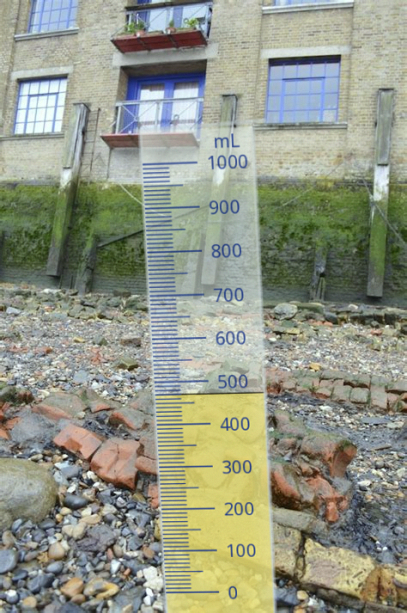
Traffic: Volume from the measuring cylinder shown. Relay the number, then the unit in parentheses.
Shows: 470 (mL)
